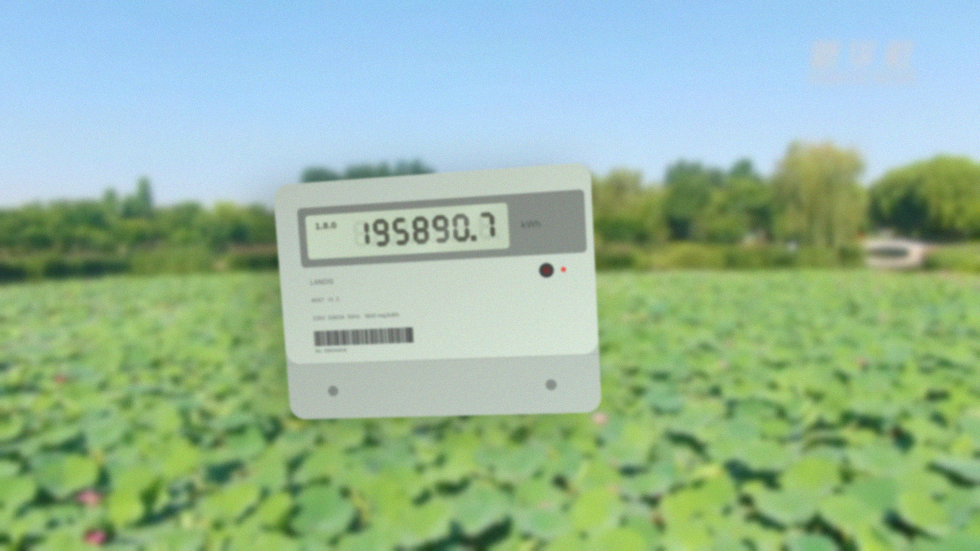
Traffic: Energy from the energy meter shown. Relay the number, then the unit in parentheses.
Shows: 195890.7 (kWh)
